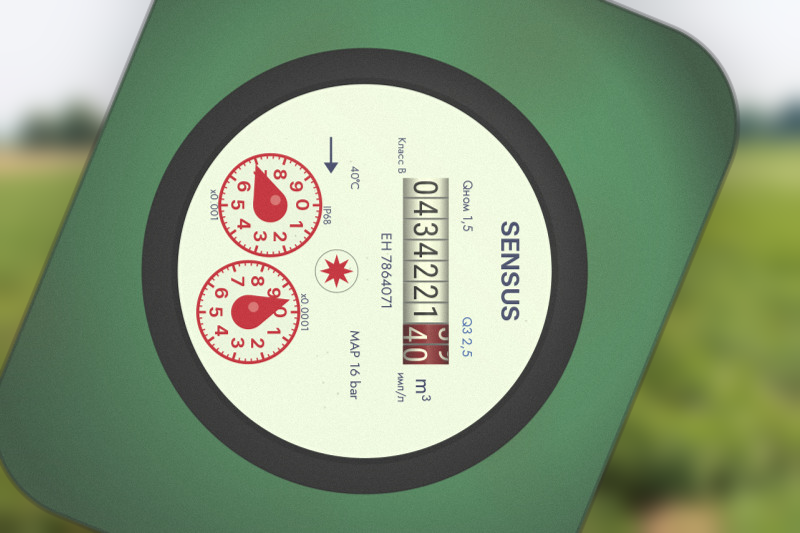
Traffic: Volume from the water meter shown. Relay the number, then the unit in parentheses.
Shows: 434221.3969 (m³)
